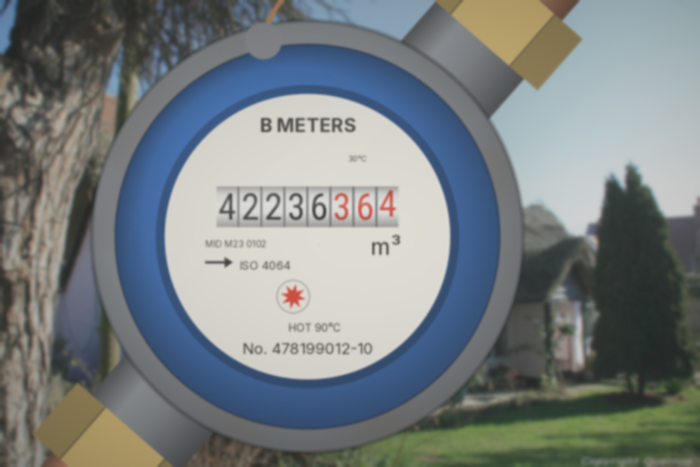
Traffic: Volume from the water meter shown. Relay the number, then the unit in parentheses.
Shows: 42236.364 (m³)
